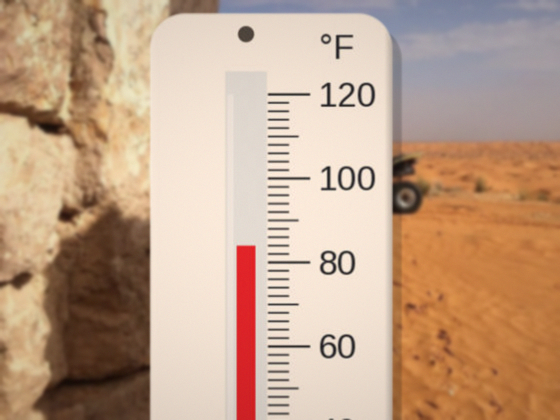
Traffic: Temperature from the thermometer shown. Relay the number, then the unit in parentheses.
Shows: 84 (°F)
